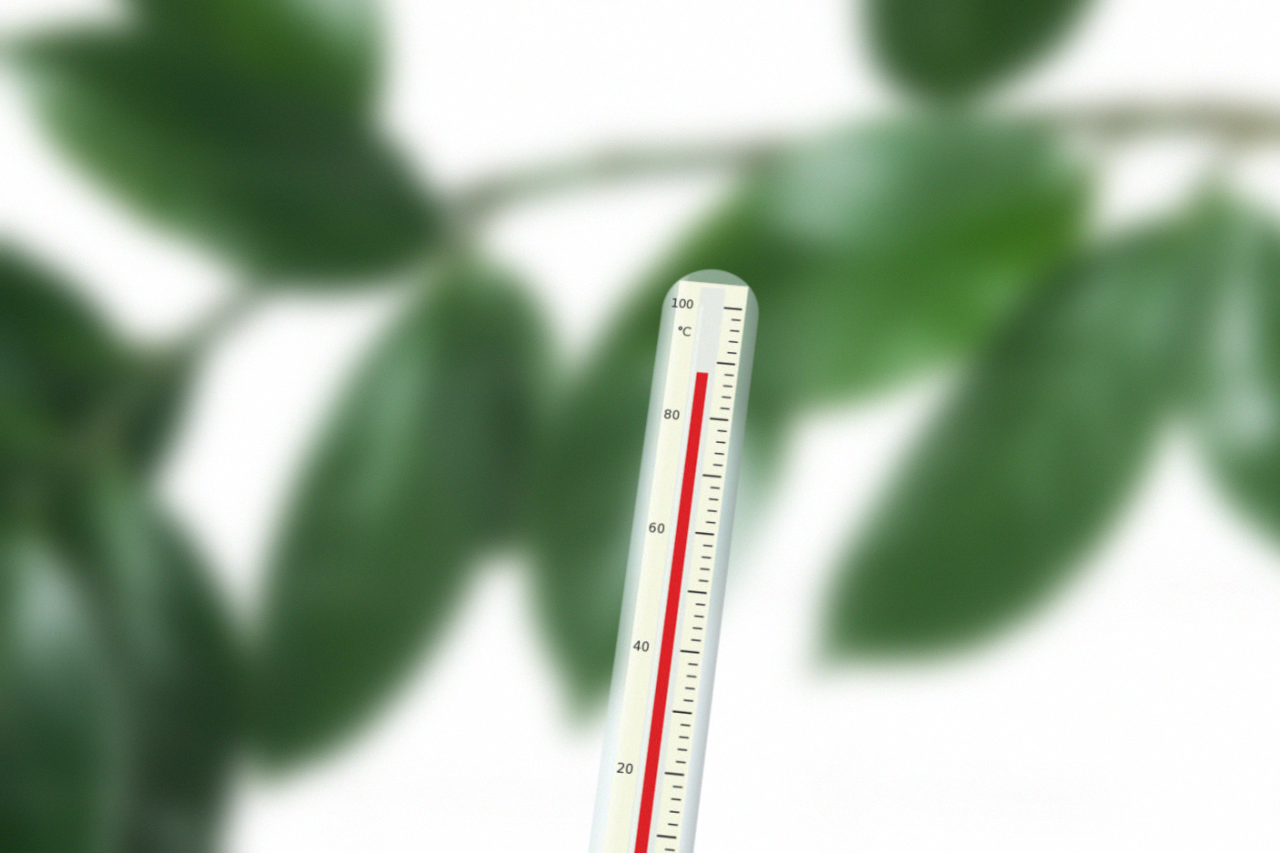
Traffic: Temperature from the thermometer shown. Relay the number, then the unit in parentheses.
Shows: 88 (°C)
